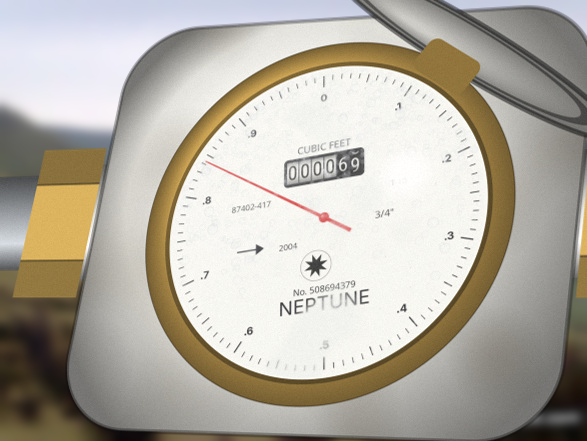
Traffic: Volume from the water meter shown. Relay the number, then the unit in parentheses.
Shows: 68.84 (ft³)
